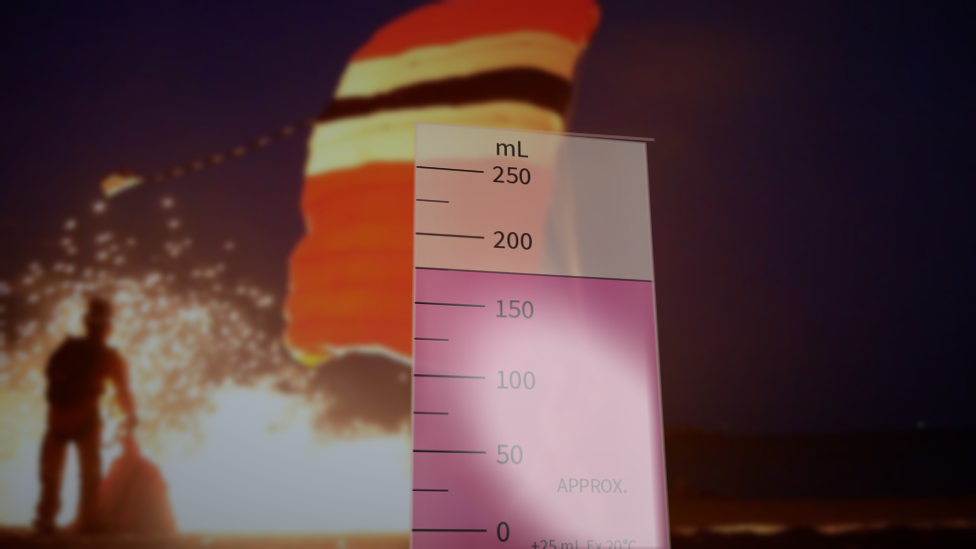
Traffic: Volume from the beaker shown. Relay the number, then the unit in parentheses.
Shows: 175 (mL)
